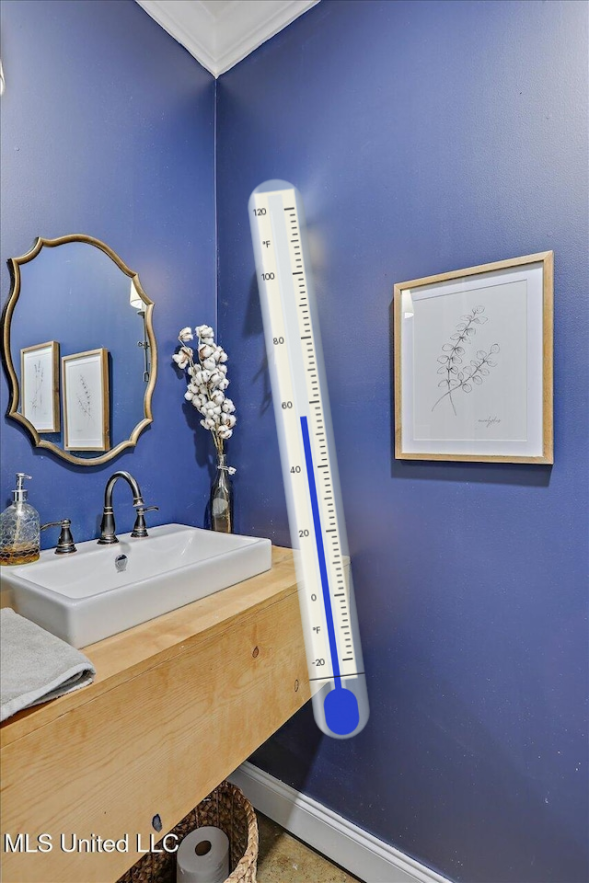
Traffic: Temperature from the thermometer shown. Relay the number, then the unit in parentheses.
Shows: 56 (°F)
